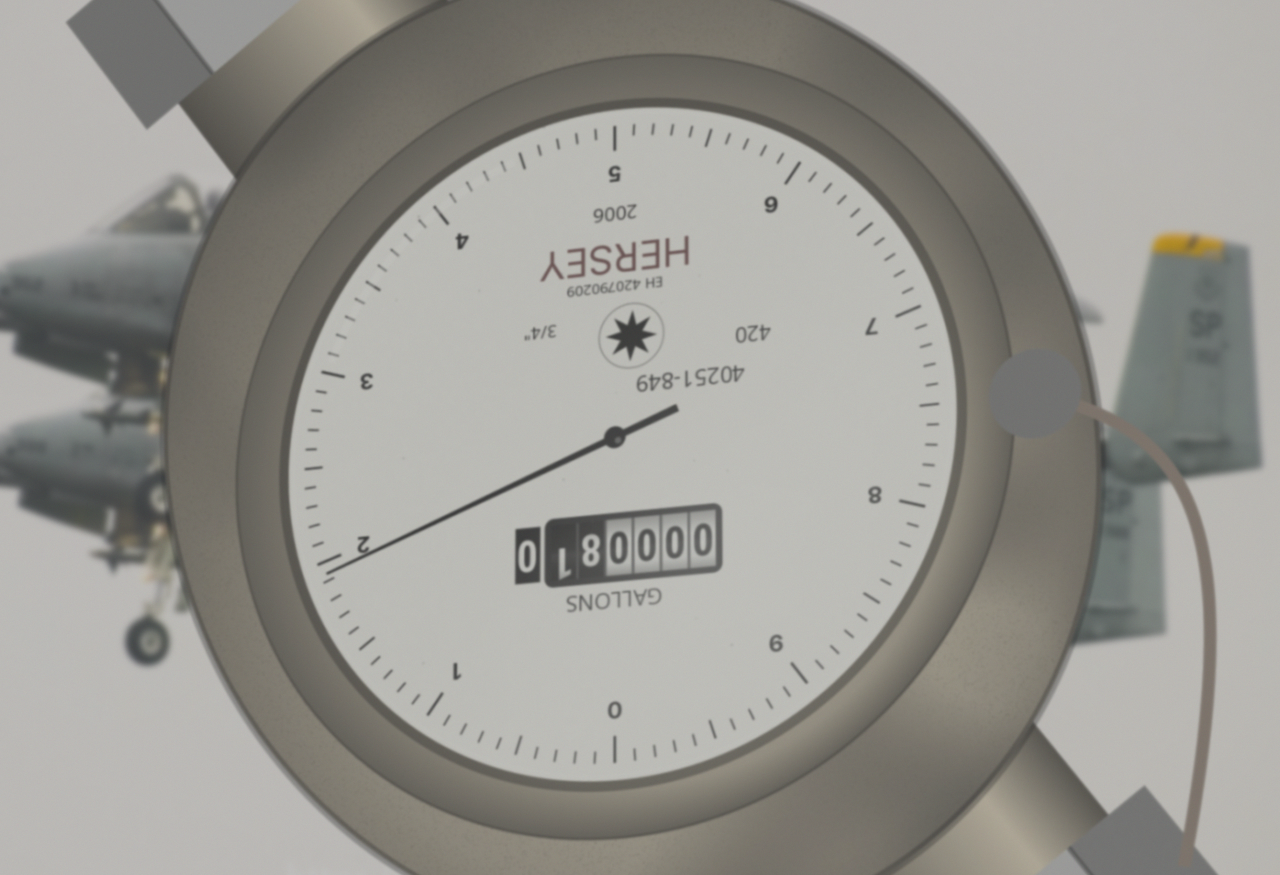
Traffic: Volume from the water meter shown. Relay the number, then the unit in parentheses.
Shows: 811.9 (gal)
